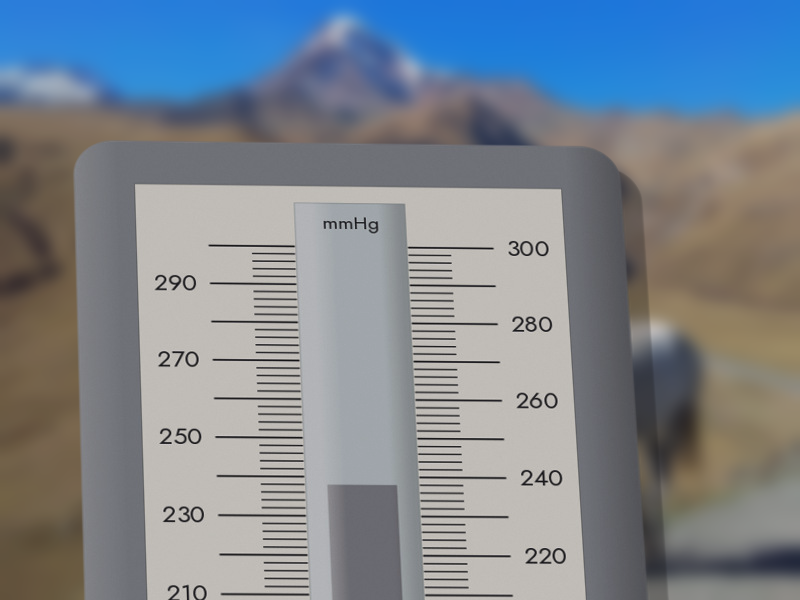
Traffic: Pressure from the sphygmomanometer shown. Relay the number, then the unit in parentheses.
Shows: 238 (mmHg)
